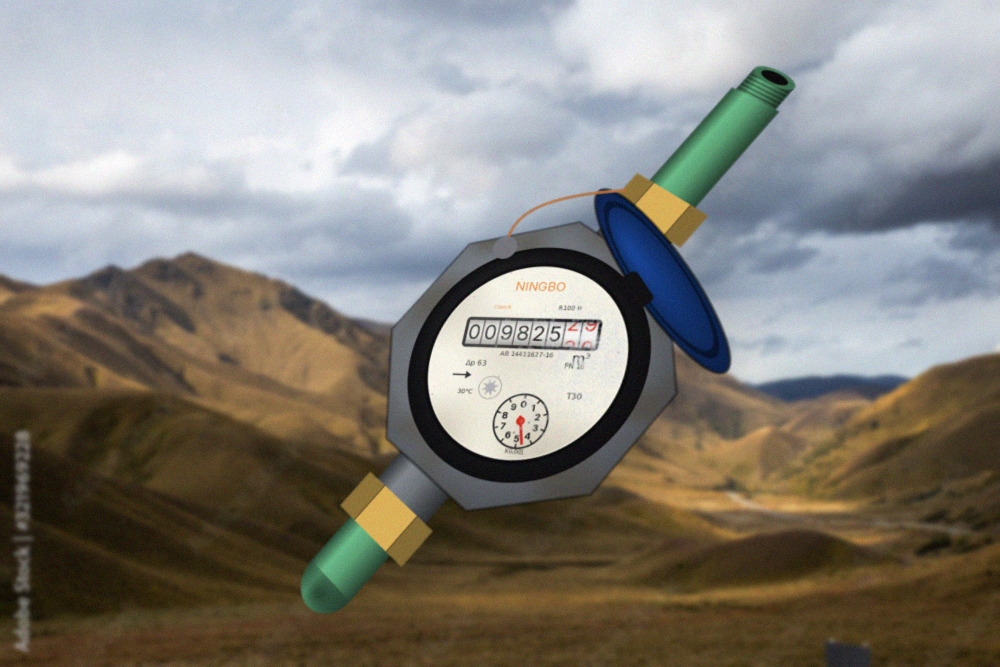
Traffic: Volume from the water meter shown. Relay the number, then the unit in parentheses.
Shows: 9825.294 (m³)
